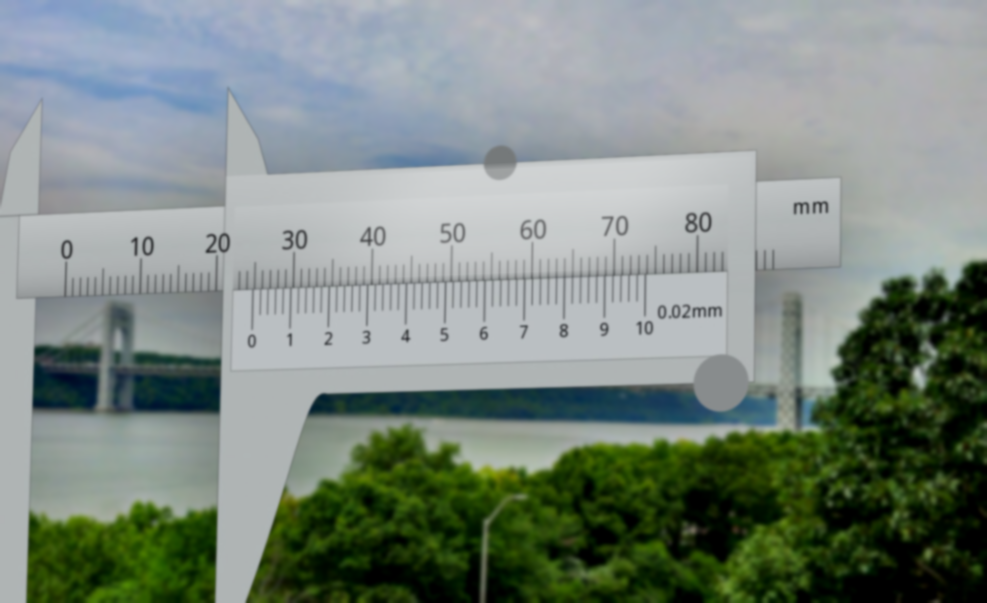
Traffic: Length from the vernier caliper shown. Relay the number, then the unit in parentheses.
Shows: 24.8 (mm)
